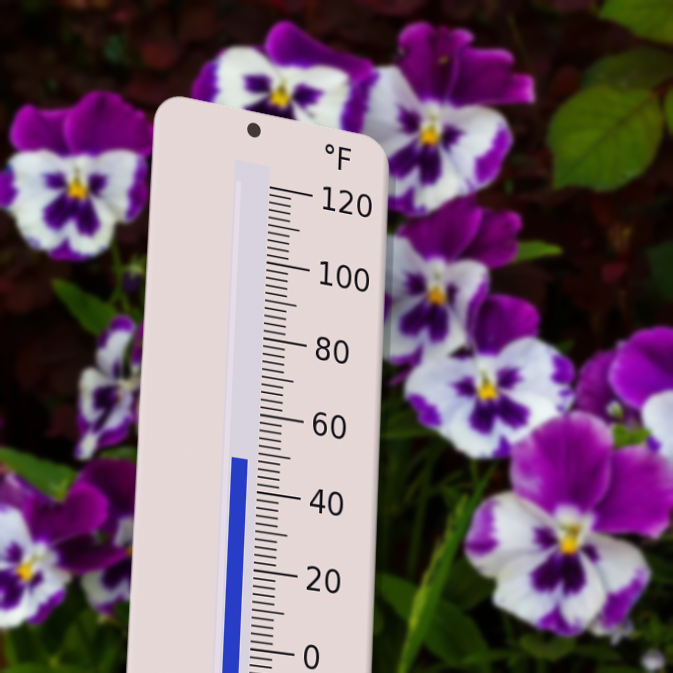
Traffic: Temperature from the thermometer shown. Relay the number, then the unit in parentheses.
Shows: 48 (°F)
